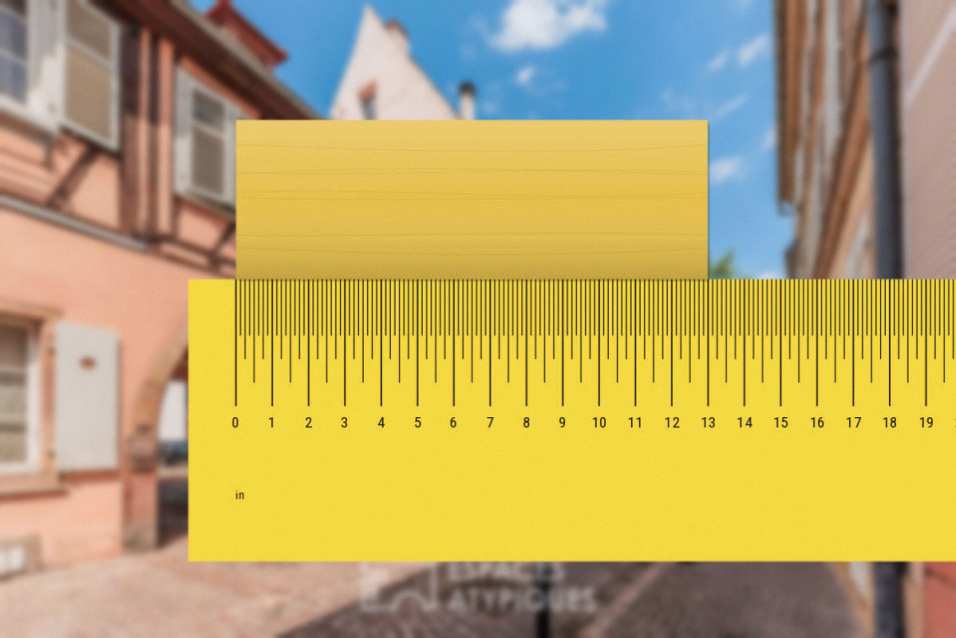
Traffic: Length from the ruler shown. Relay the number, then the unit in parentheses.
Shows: 13 (in)
